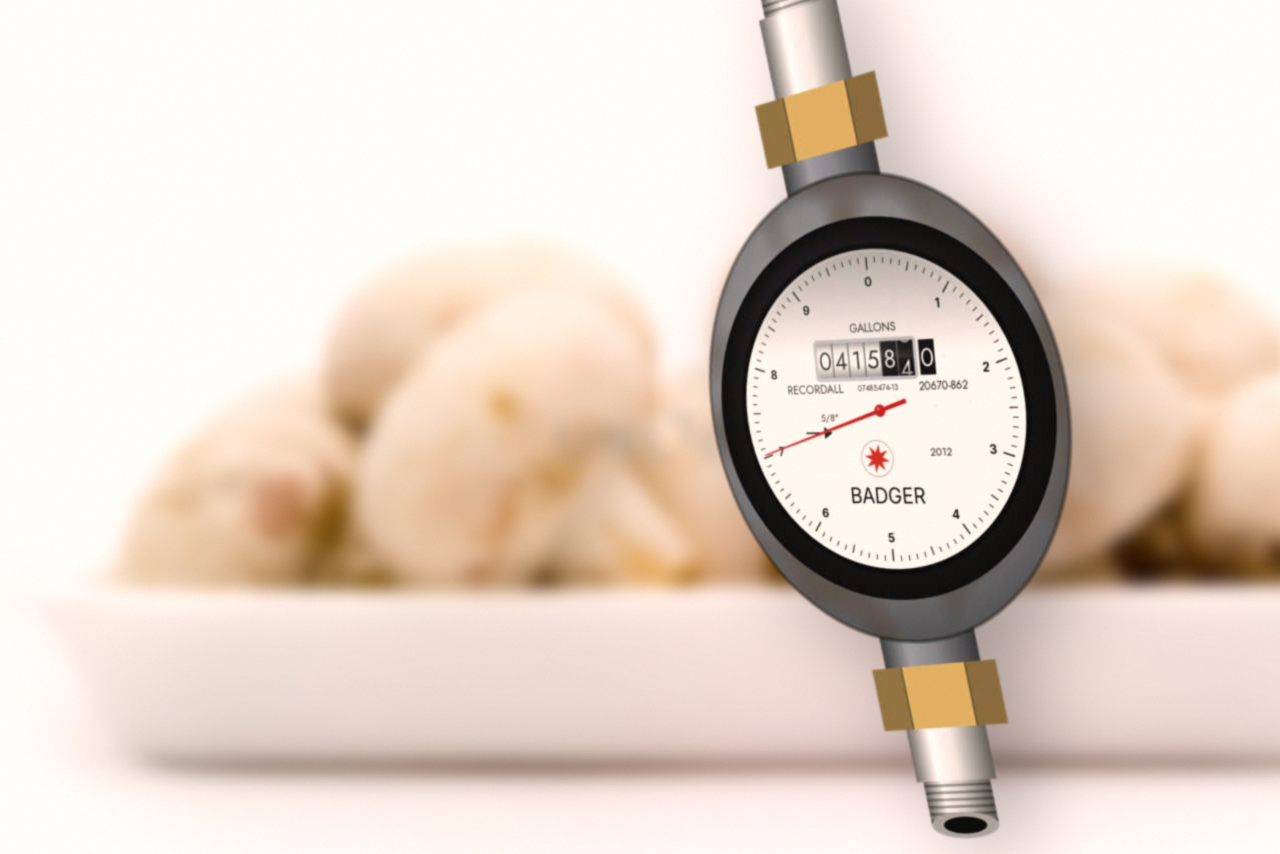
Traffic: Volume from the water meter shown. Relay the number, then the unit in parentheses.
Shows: 415837.0 (gal)
